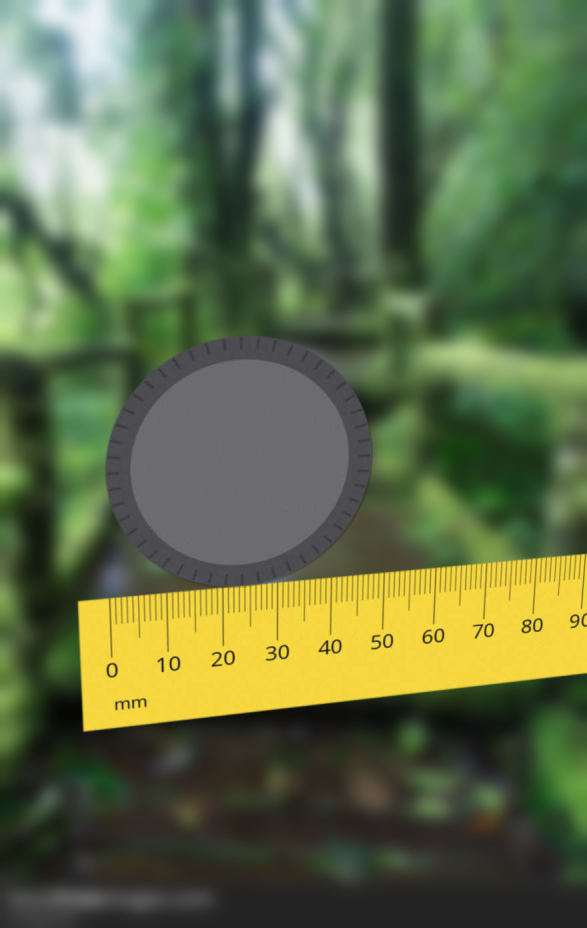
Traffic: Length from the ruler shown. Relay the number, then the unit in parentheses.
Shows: 47 (mm)
